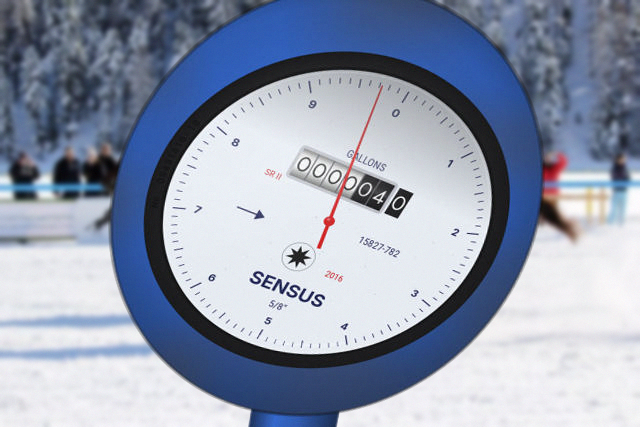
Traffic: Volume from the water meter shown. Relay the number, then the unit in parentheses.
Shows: 39.7 (gal)
